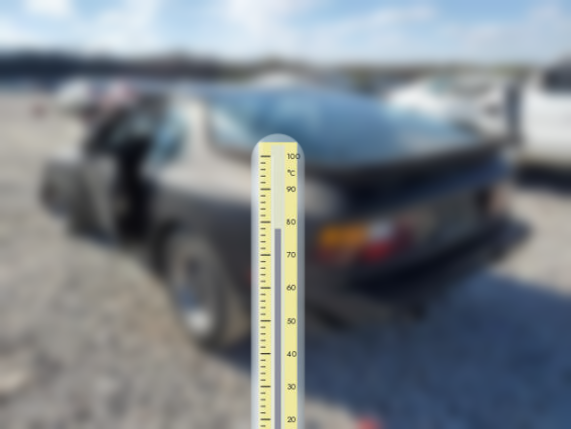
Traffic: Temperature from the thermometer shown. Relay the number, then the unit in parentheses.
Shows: 78 (°C)
